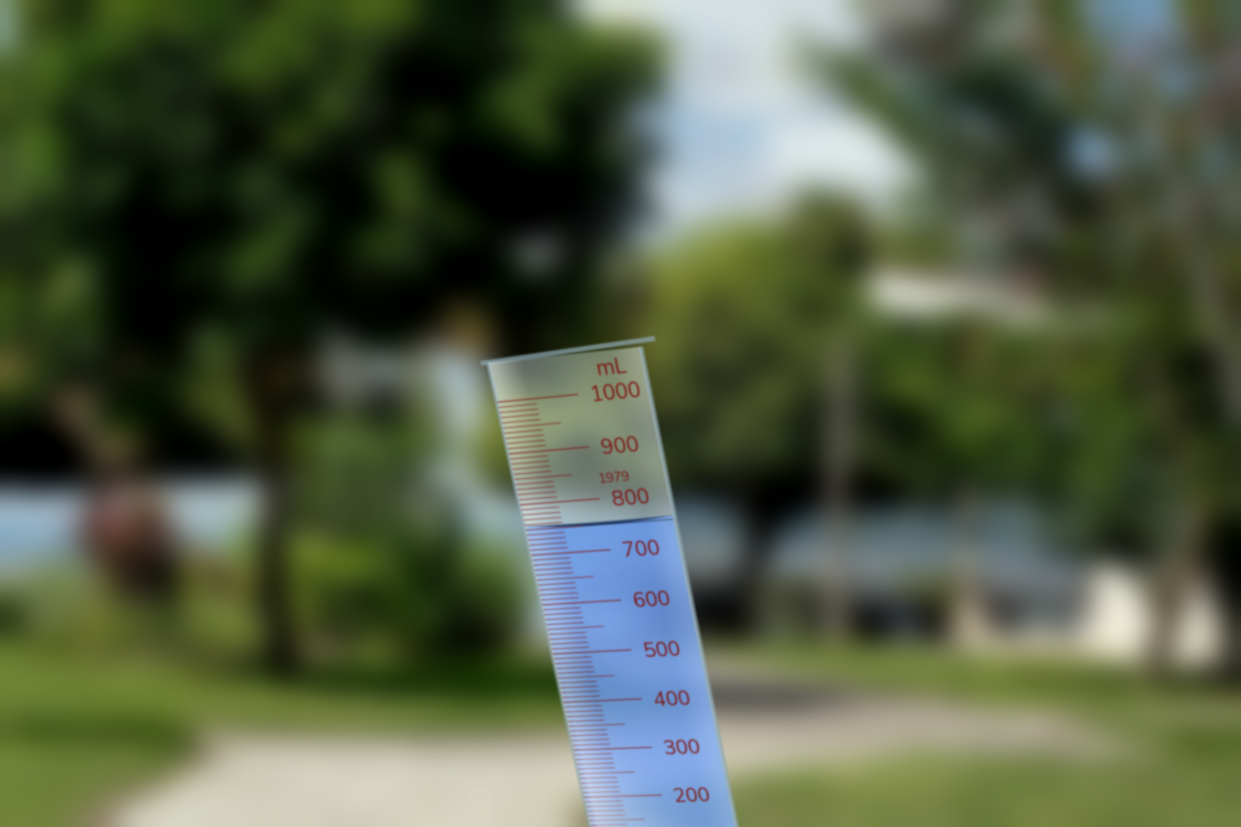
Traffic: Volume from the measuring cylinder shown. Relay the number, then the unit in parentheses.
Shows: 750 (mL)
